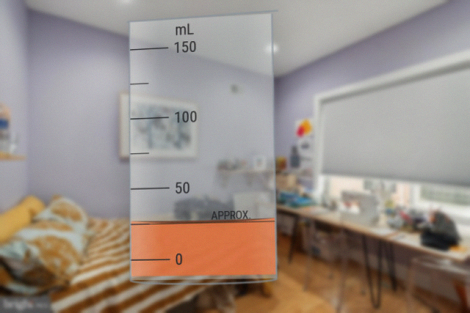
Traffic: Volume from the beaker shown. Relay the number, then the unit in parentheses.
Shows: 25 (mL)
